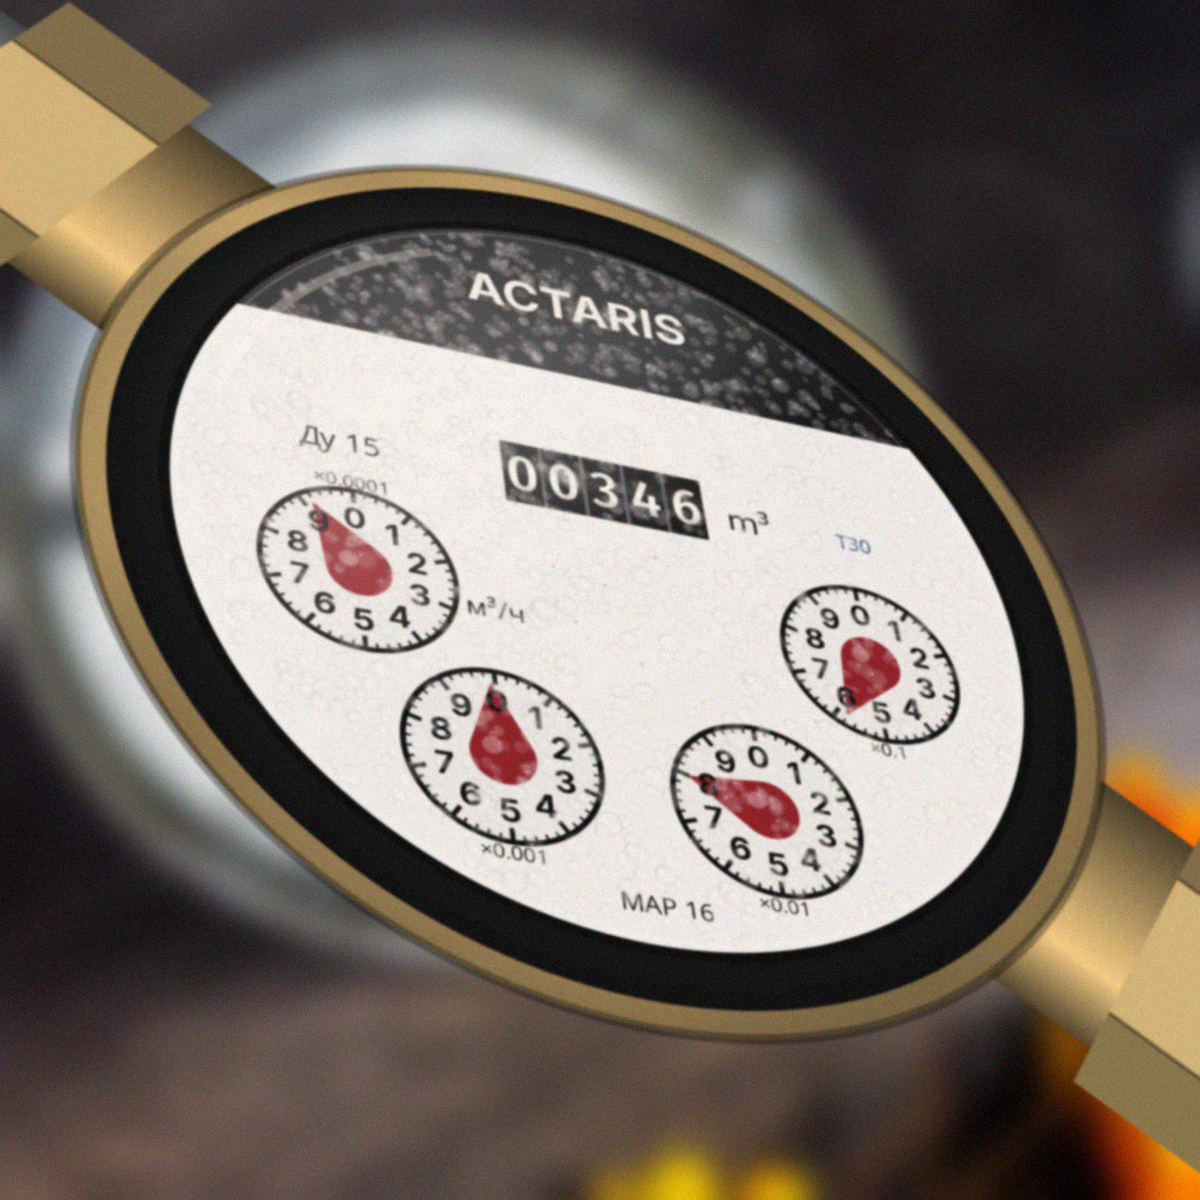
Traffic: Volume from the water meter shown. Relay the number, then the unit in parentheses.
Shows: 346.5799 (m³)
